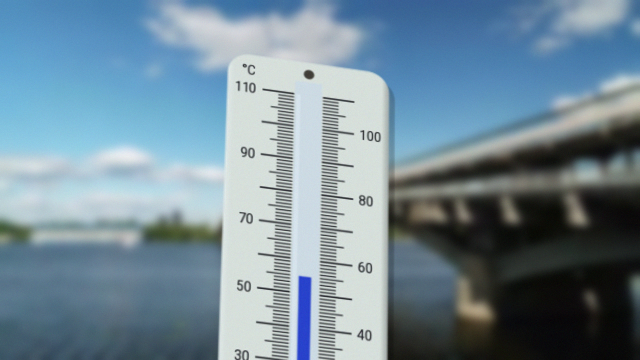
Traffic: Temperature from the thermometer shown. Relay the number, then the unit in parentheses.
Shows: 55 (°C)
